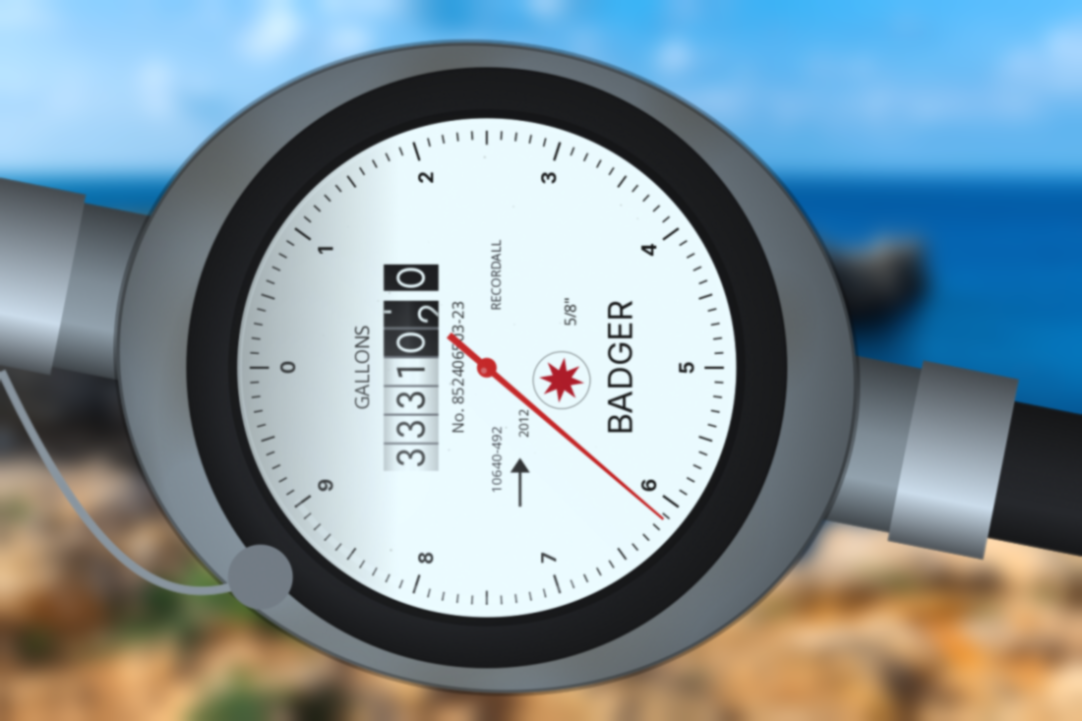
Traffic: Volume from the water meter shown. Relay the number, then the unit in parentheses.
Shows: 3331016.1 (gal)
